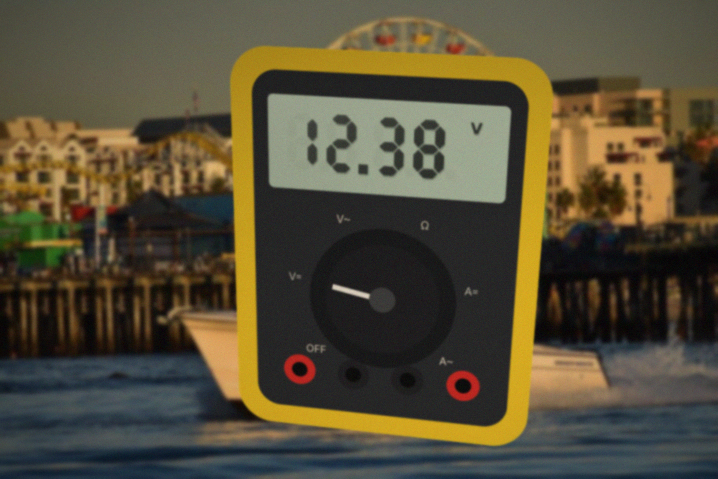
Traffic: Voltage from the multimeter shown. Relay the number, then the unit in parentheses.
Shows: 12.38 (V)
